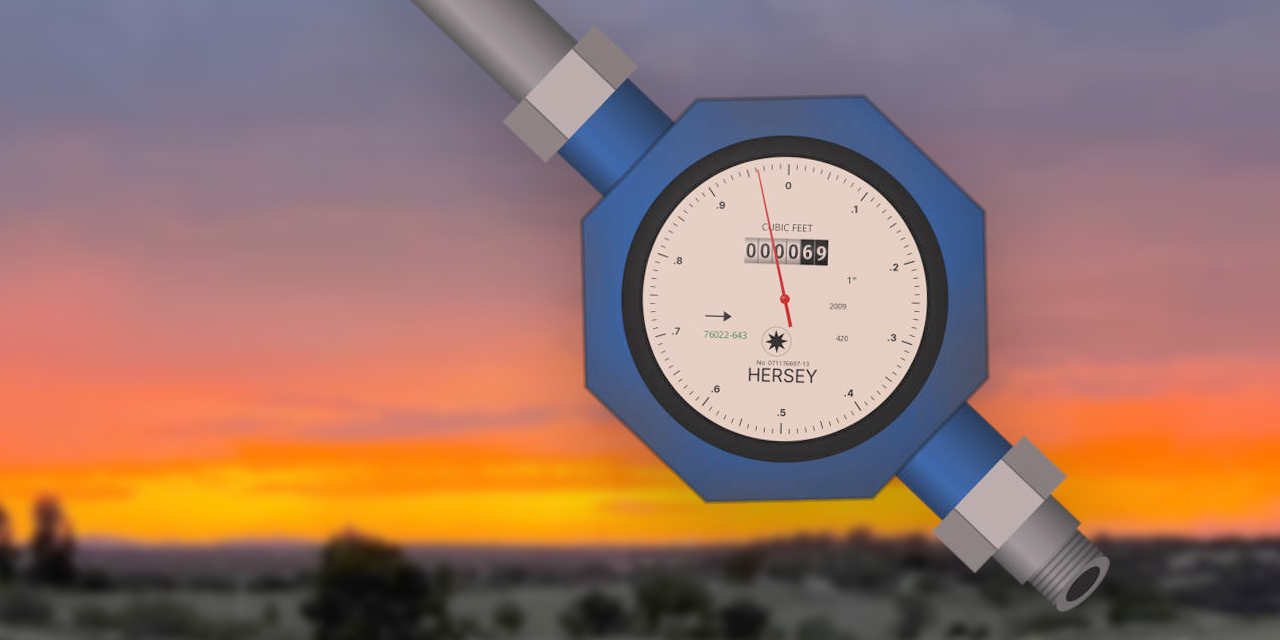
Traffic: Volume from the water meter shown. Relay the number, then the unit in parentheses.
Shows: 68.96 (ft³)
